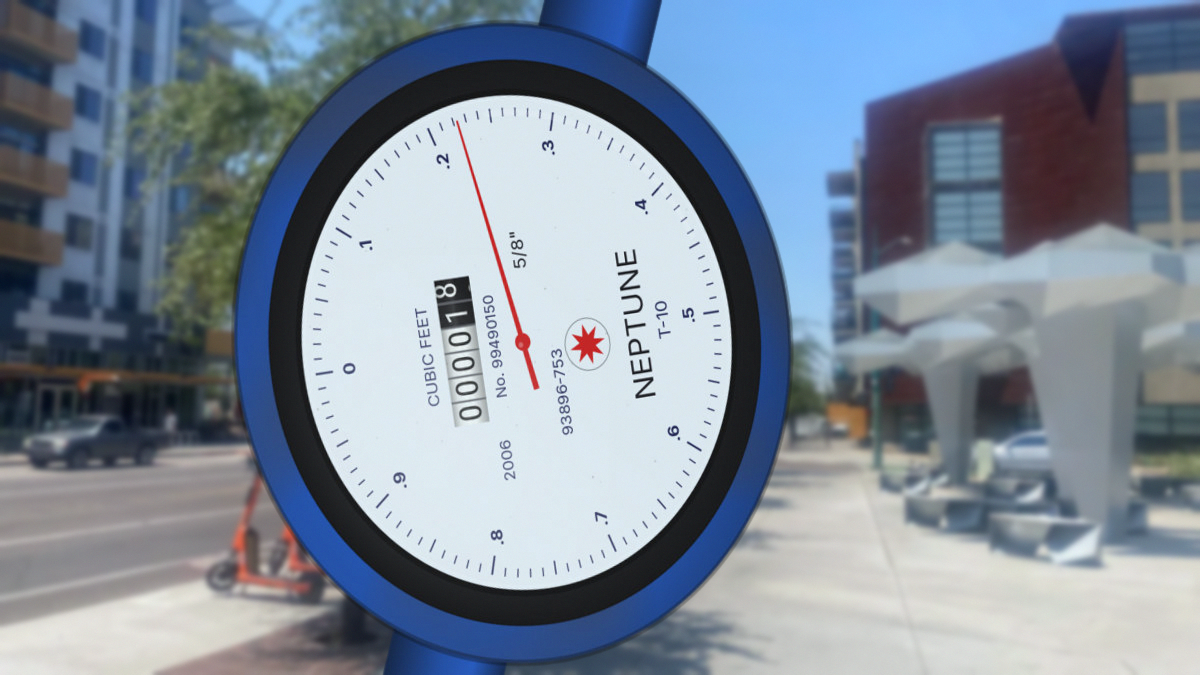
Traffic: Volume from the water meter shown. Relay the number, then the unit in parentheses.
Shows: 18.22 (ft³)
